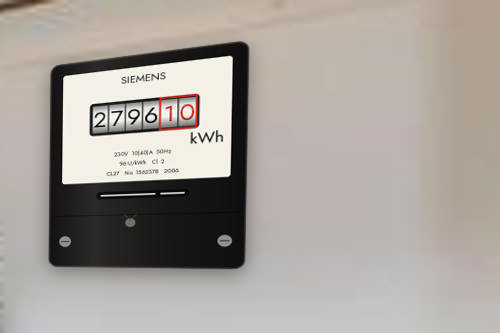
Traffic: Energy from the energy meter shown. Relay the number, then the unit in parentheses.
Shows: 2796.10 (kWh)
